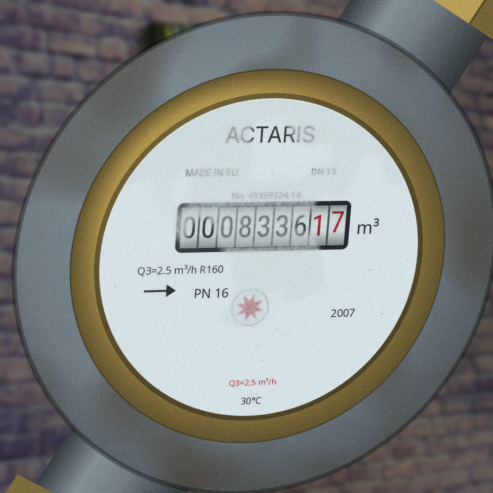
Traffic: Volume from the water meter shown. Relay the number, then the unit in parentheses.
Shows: 8336.17 (m³)
